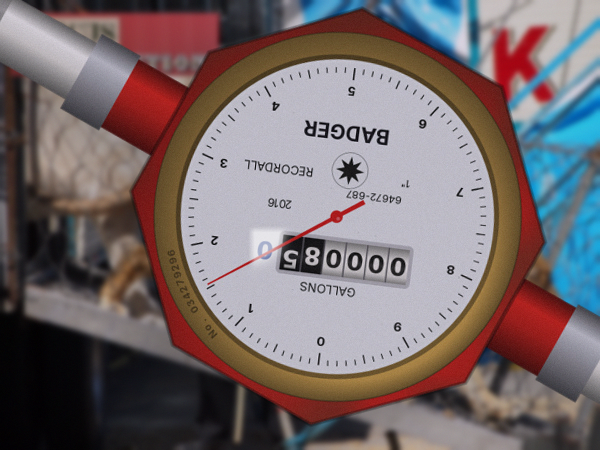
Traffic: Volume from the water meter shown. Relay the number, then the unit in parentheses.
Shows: 851.5 (gal)
